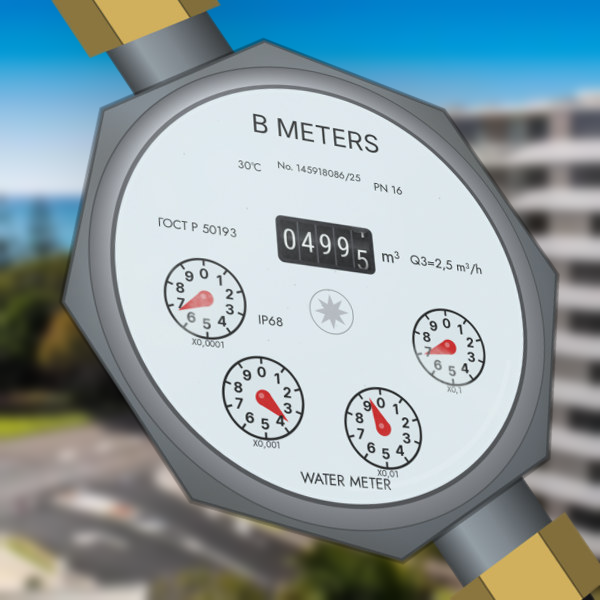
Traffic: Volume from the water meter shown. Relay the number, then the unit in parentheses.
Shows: 4994.6936 (m³)
